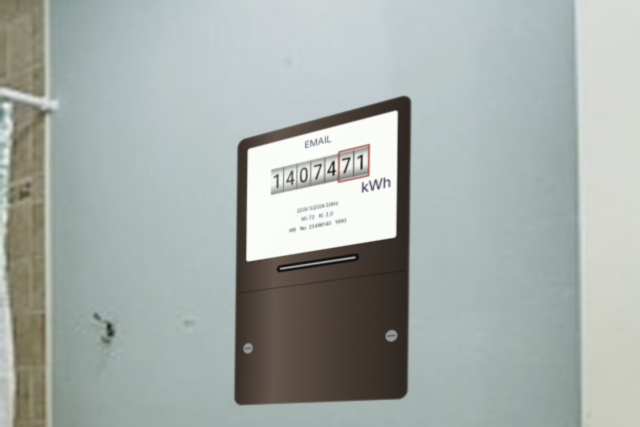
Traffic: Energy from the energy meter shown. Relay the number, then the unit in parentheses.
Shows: 14074.71 (kWh)
